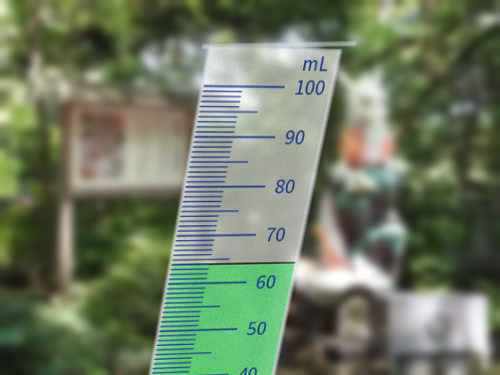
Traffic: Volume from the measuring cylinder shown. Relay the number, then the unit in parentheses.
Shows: 64 (mL)
